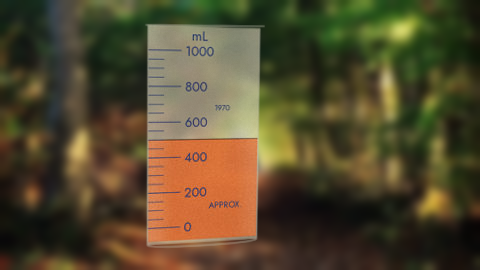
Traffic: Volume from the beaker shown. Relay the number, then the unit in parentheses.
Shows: 500 (mL)
